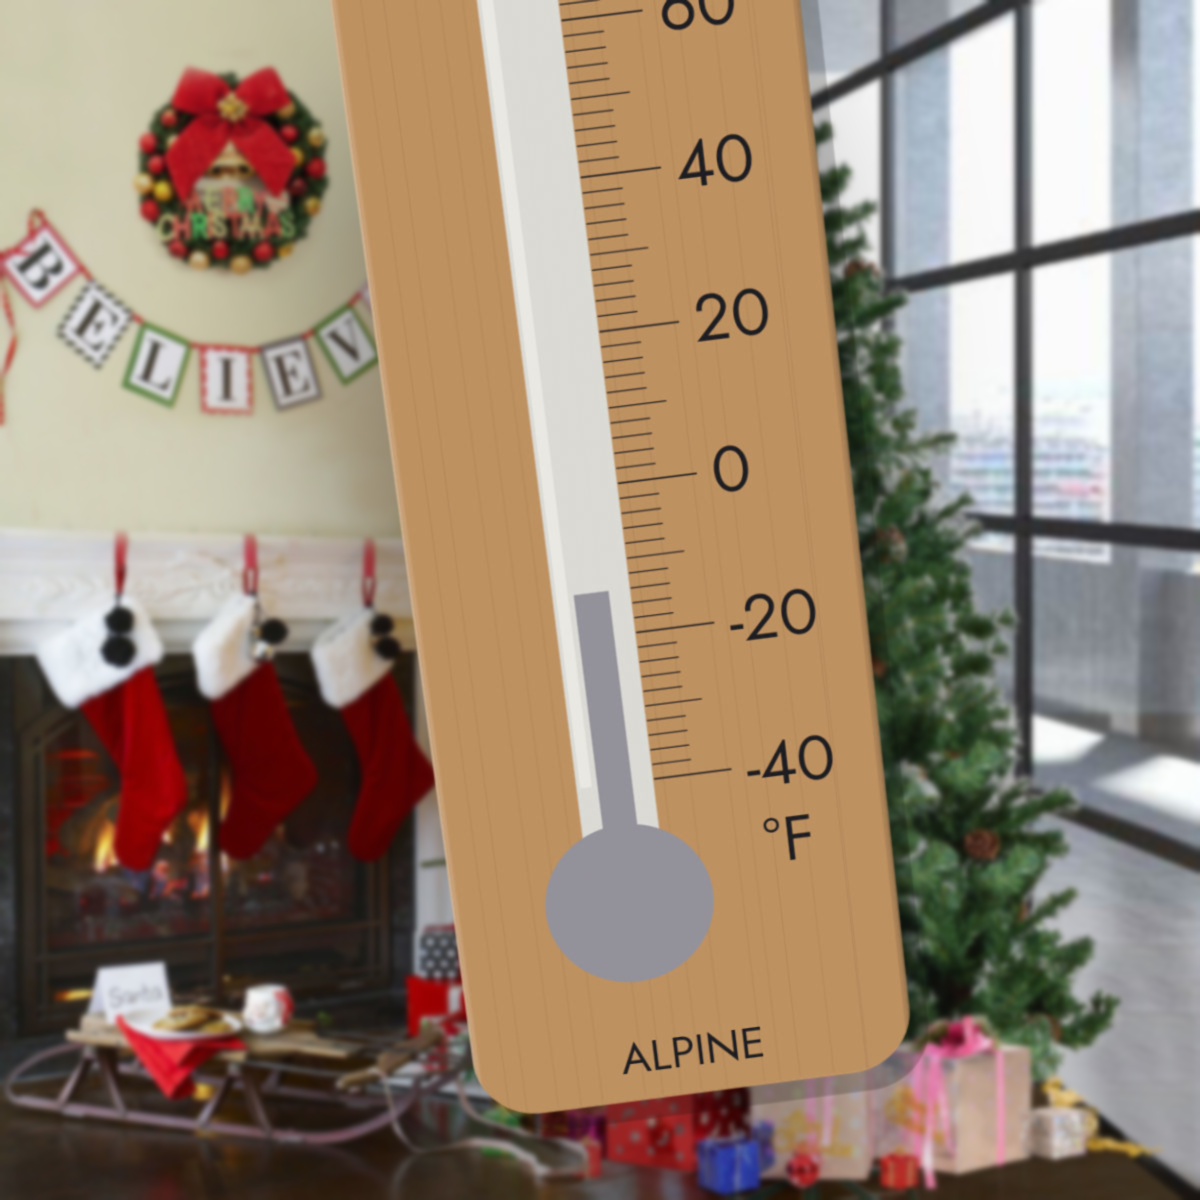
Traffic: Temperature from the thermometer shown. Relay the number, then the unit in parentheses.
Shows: -14 (°F)
